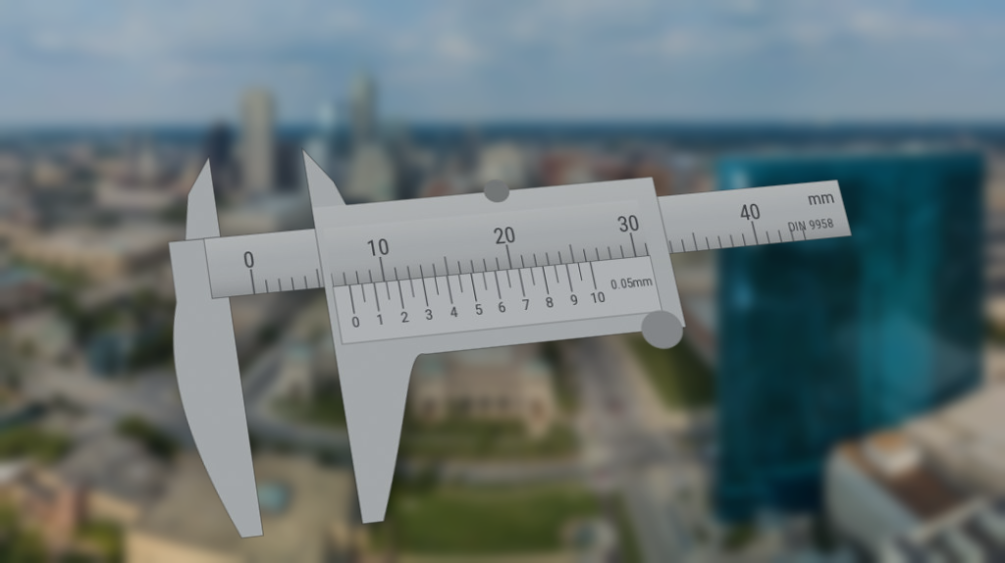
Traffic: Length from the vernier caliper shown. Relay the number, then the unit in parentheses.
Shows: 7.3 (mm)
